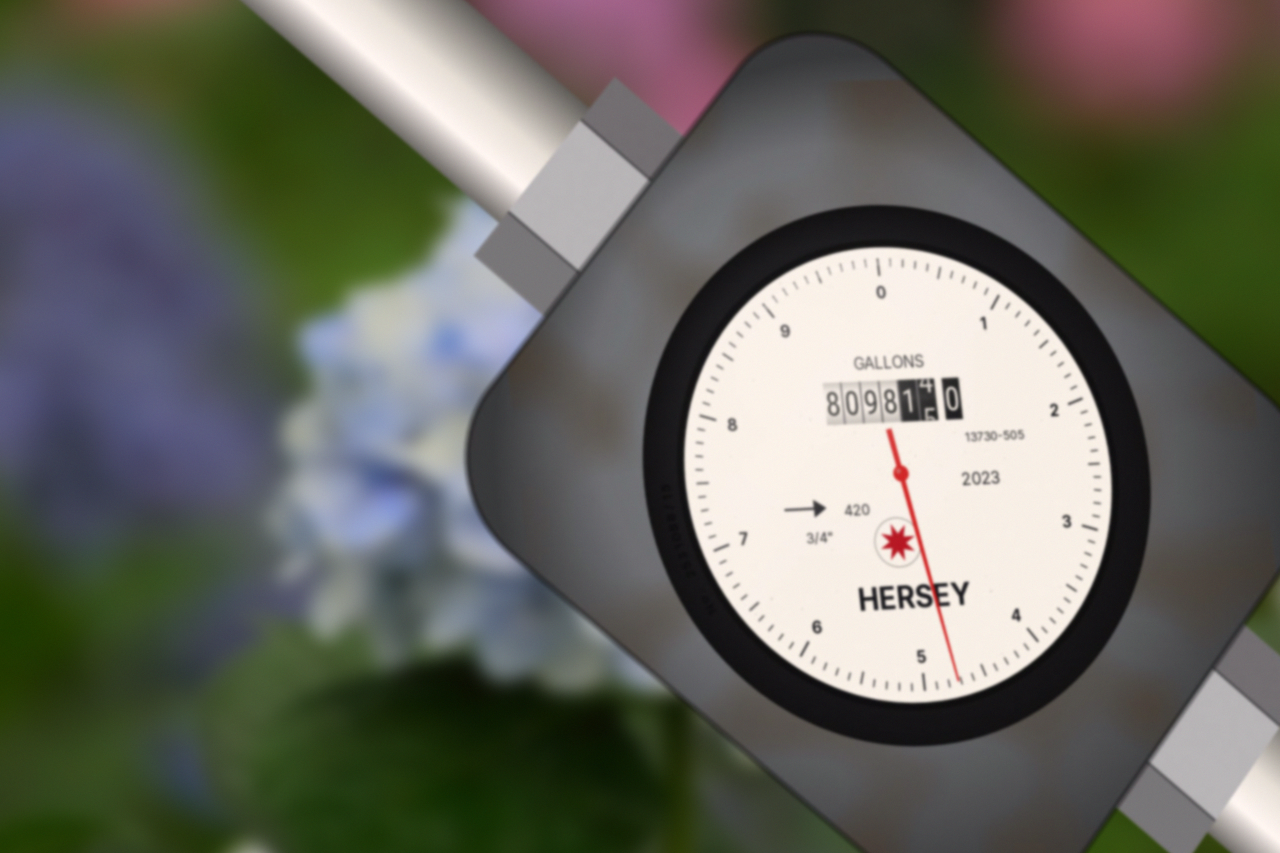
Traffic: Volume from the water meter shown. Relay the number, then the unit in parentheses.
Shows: 8098144.7 (gal)
